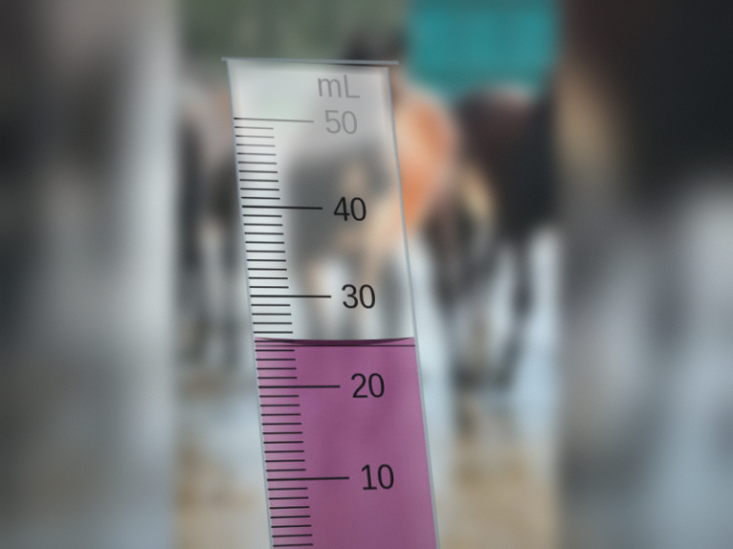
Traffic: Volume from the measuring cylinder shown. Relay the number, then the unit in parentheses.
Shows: 24.5 (mL)
